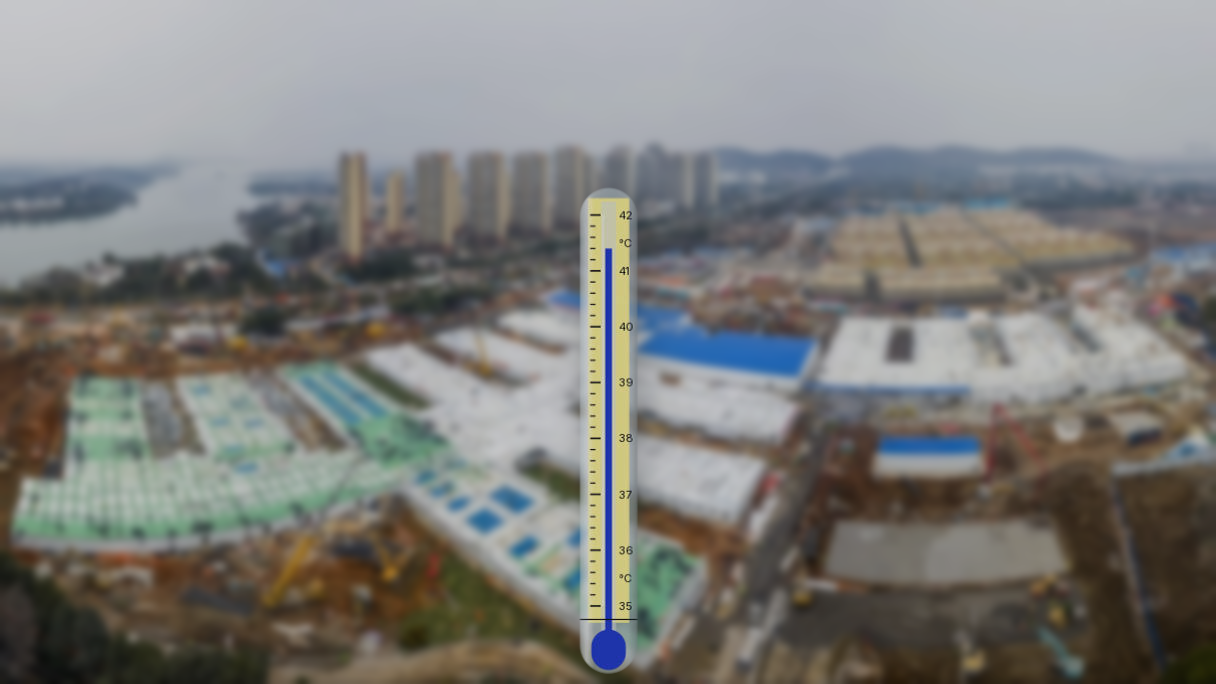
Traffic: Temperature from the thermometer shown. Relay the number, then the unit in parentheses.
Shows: 41.4 (°C)
